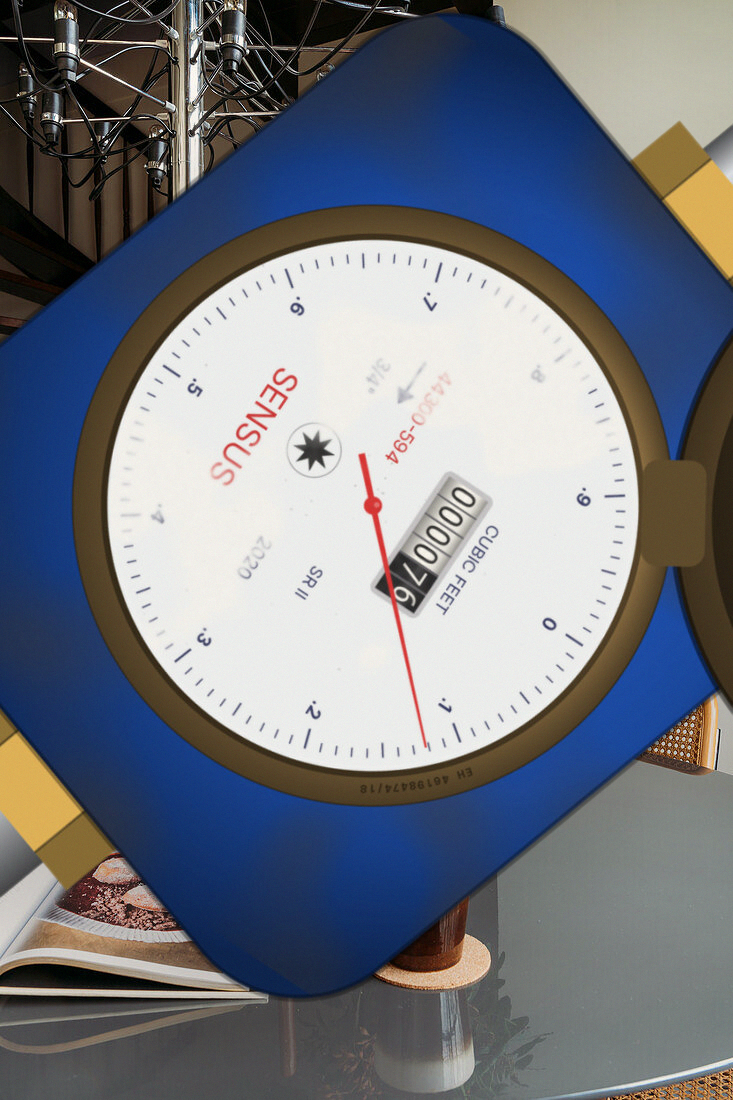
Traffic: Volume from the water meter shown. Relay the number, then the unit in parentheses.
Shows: 76.12 (ft³)
